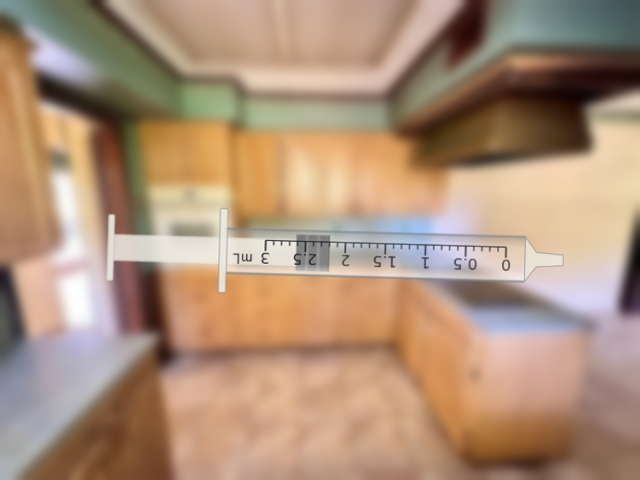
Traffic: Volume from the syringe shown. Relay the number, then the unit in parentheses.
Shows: 2.2 (mL)
